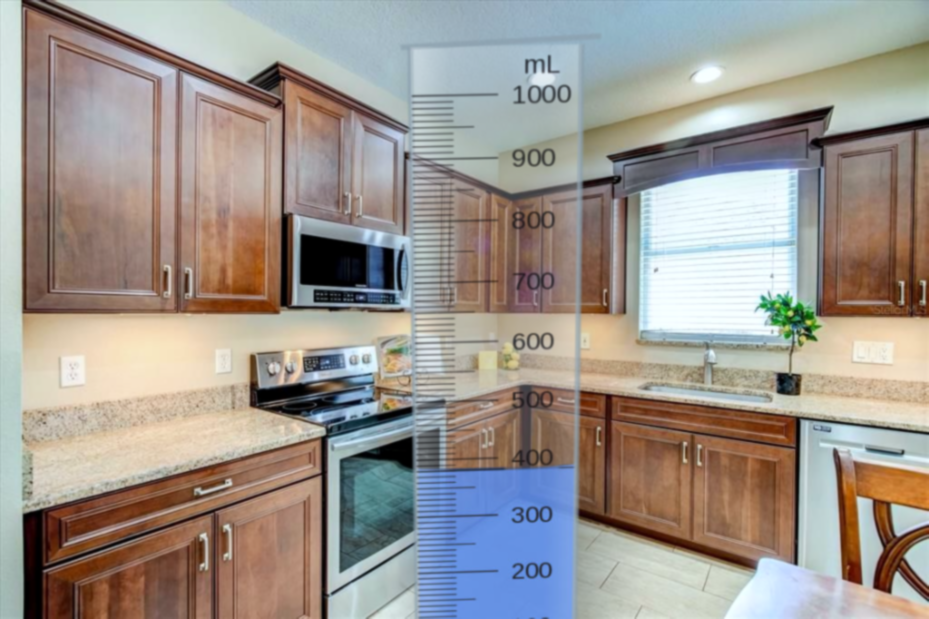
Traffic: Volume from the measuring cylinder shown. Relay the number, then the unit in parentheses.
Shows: 380 (mL)
